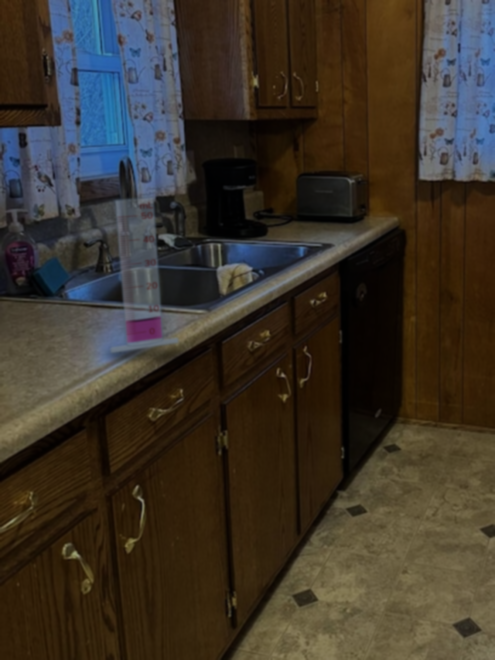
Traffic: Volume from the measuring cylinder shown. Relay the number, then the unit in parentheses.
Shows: 5 (mL)
